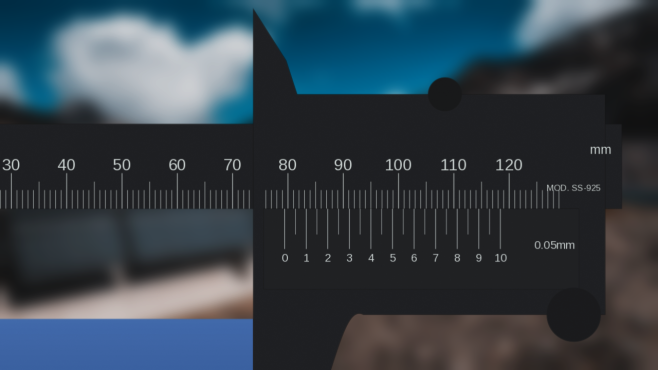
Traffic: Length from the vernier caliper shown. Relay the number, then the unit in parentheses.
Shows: 79.4 (mm)
